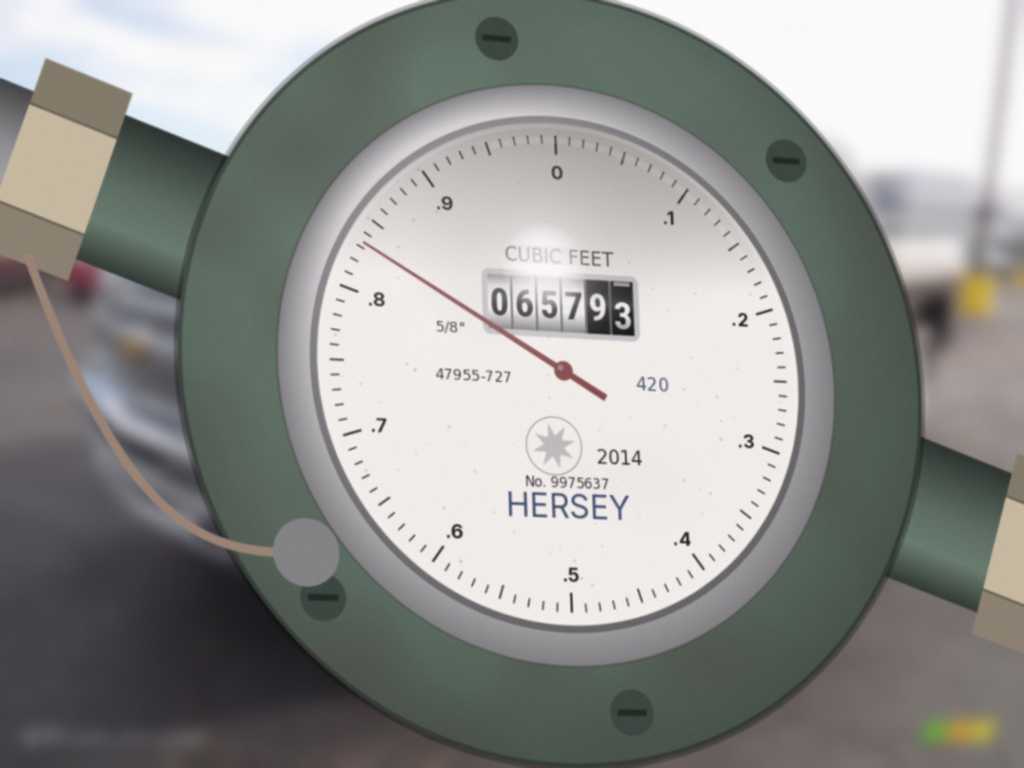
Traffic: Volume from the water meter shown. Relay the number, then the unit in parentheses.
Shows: 65792.83 (ft³)
